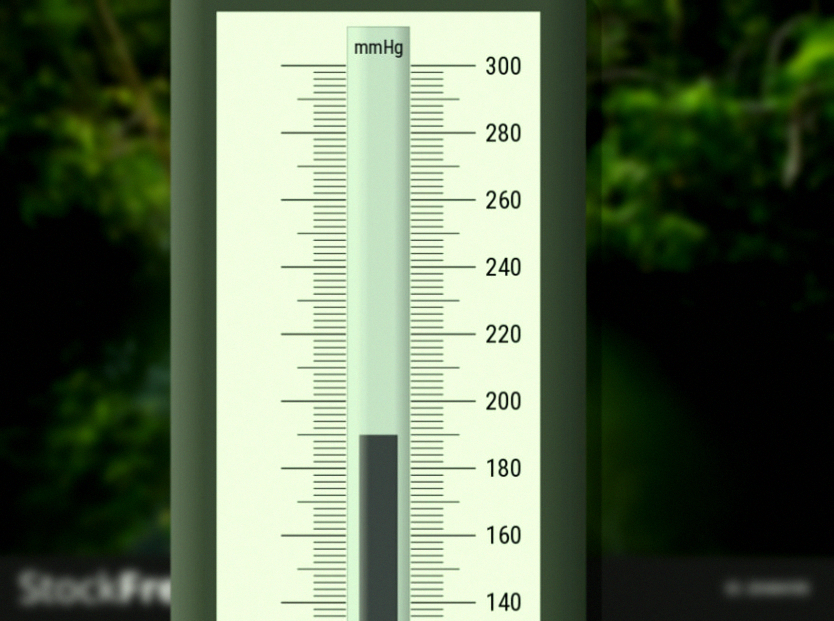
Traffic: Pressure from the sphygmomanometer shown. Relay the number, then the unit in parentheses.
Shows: 190 (mmHg)
